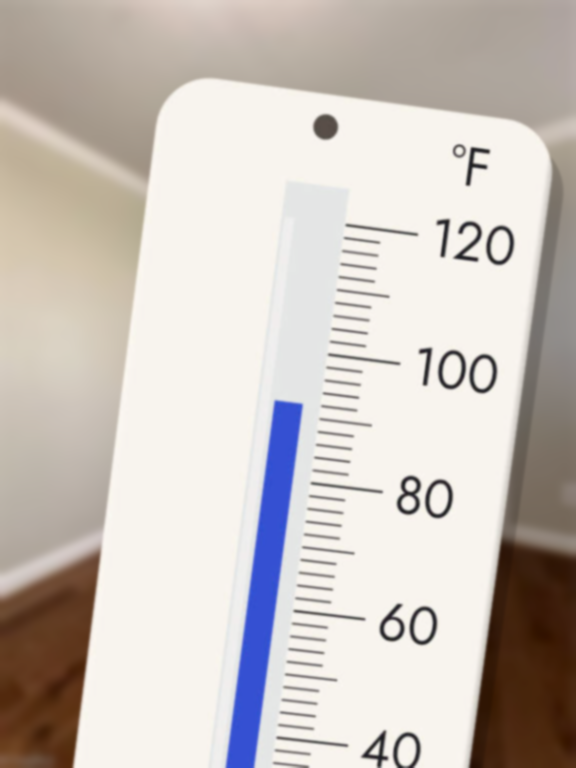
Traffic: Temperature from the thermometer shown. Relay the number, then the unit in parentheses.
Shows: 92 (°F)
